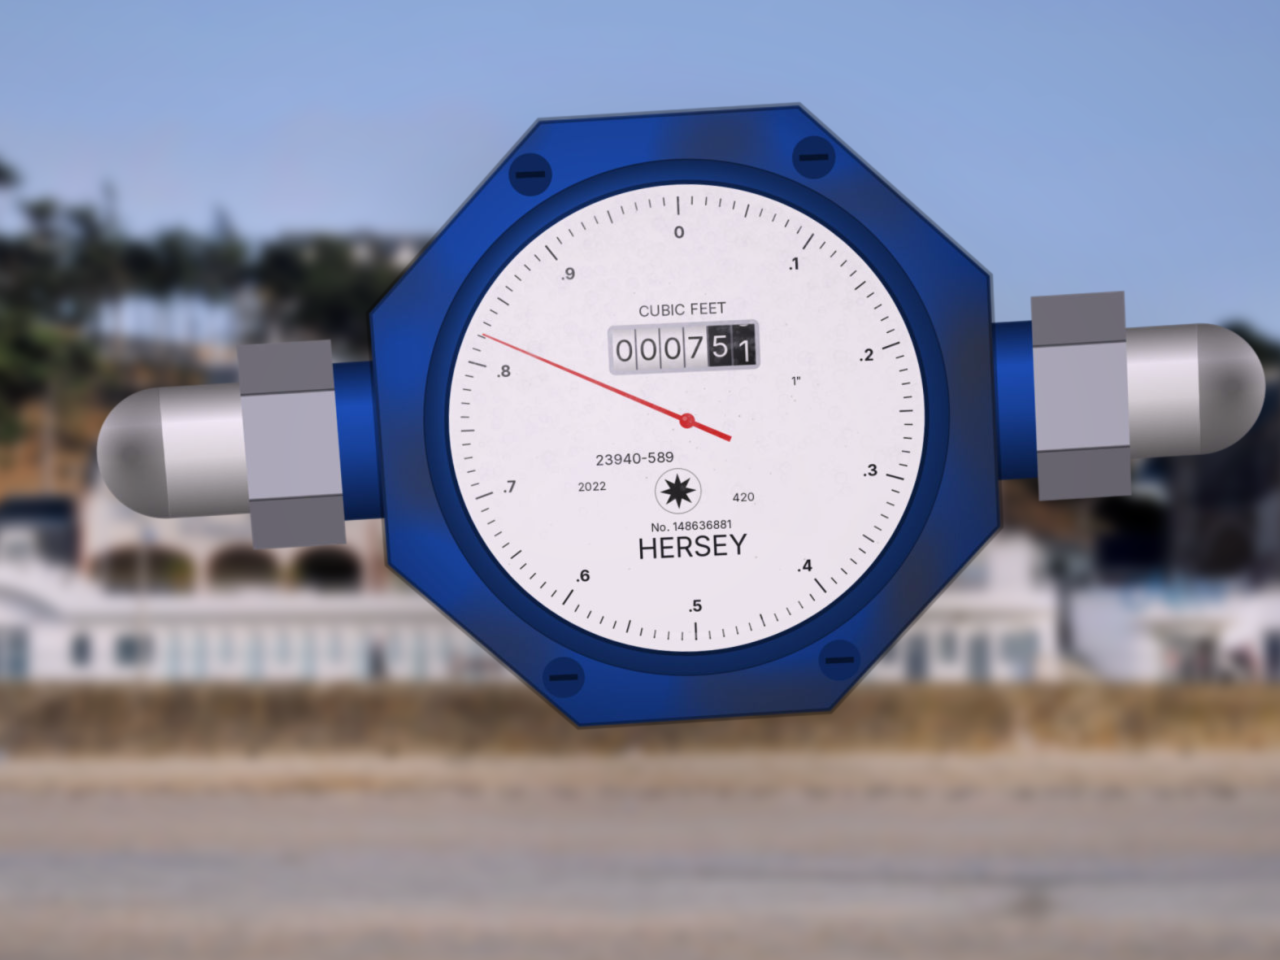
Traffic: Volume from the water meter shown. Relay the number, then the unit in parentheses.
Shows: 750.82 (ft³)
